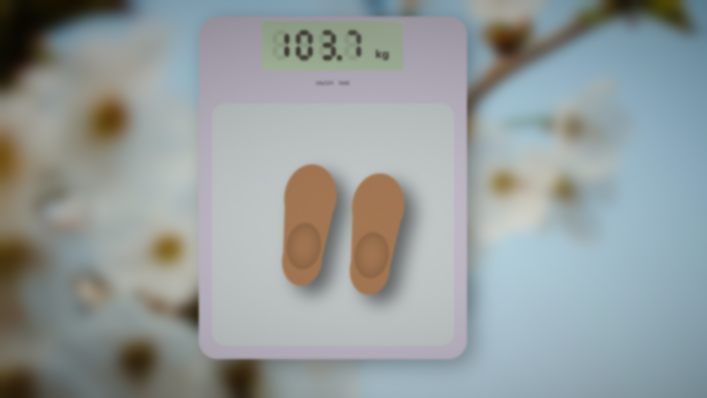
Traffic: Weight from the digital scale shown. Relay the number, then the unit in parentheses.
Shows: 103.7 (kg)
